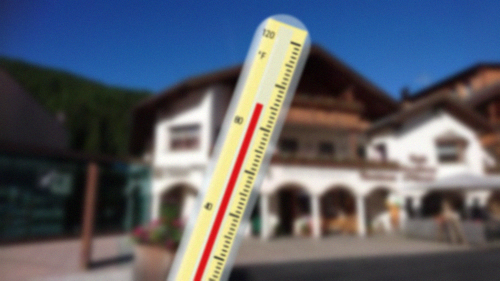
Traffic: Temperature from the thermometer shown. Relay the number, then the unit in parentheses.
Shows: 90 (°F)
